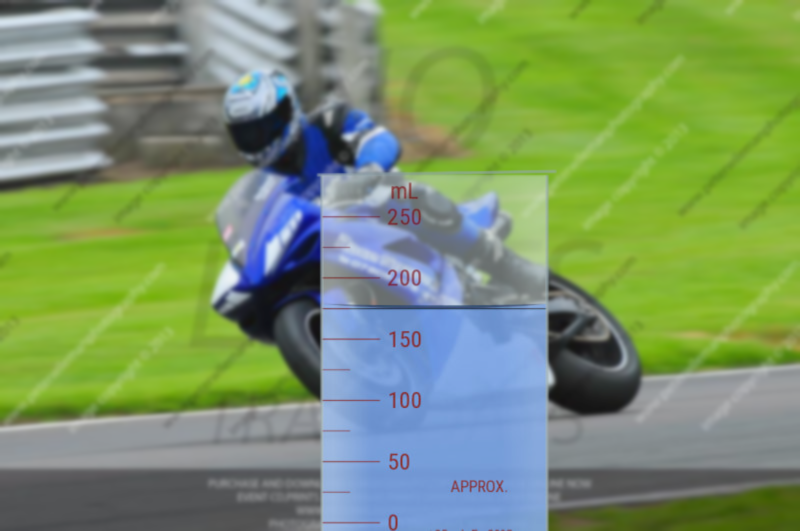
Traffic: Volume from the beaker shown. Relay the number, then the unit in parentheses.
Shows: 175 (mL)
